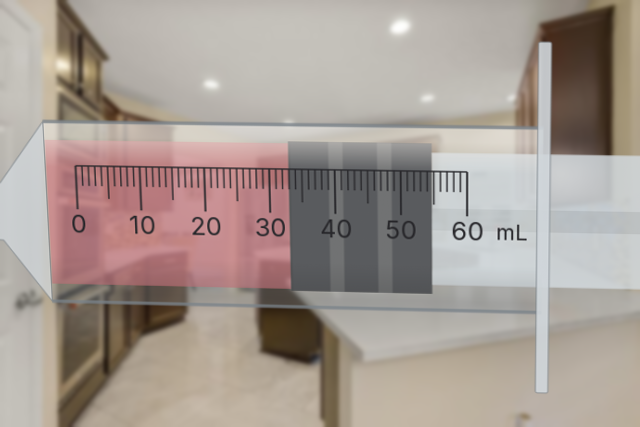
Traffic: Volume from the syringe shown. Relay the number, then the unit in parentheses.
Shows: 33 (mL)
